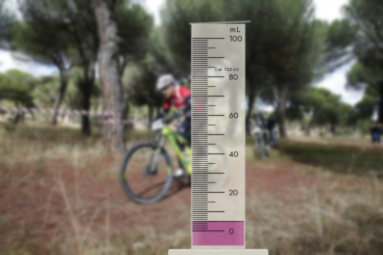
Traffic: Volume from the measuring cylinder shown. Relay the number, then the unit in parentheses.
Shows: 5 (mL)
